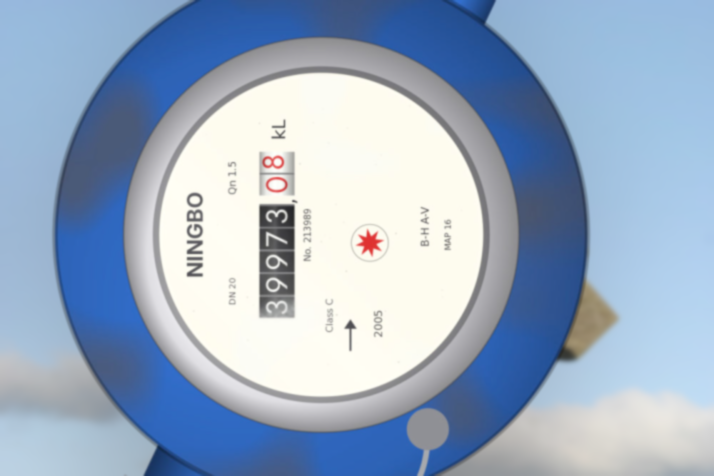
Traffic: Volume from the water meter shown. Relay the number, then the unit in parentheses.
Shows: 39973.08 (kL)
